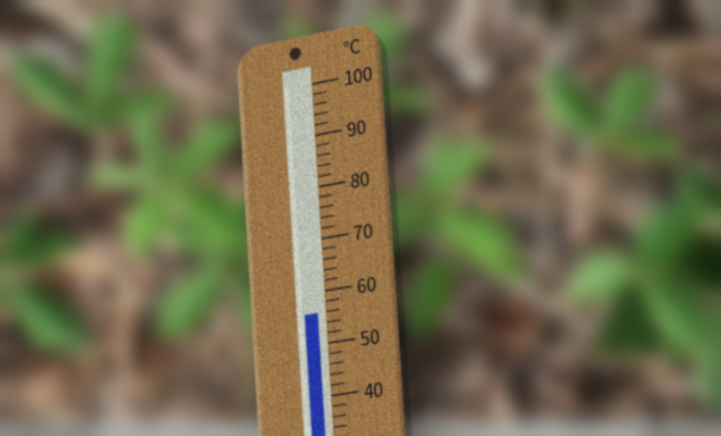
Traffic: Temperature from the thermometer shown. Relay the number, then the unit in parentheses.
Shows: 56 (°C)
